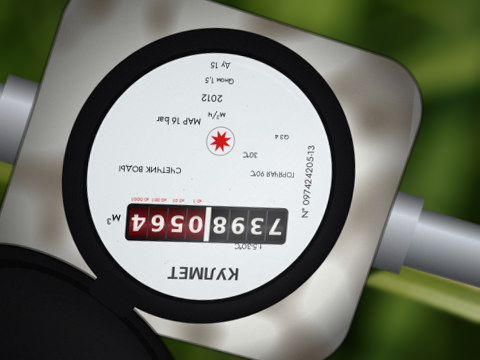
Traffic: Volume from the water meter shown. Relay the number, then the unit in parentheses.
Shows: 7398.0564 (m³)
